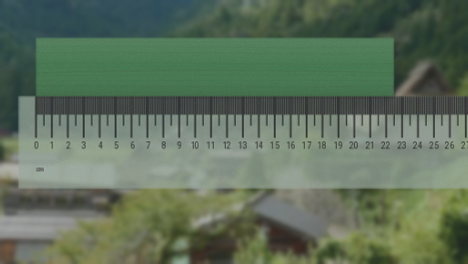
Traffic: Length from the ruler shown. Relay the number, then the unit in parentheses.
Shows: 22.5 (cm)
